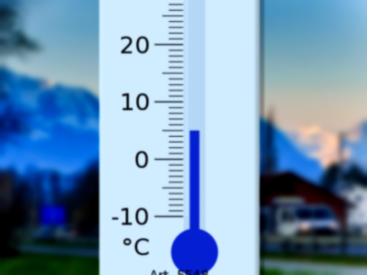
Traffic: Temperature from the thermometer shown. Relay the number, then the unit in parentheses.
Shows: 5 (°C)
